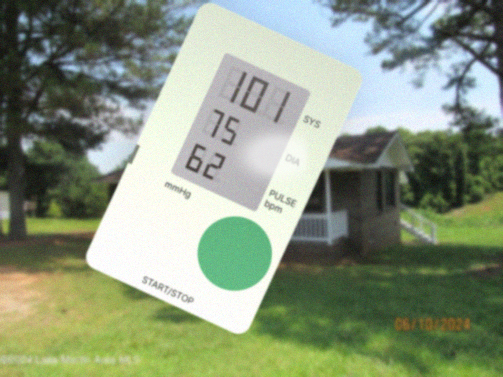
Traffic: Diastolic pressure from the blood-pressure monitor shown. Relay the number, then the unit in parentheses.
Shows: 75 (mmHg)
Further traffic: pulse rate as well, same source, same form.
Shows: 62 (bpm)
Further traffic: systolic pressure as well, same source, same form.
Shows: 101 (mmHg)
